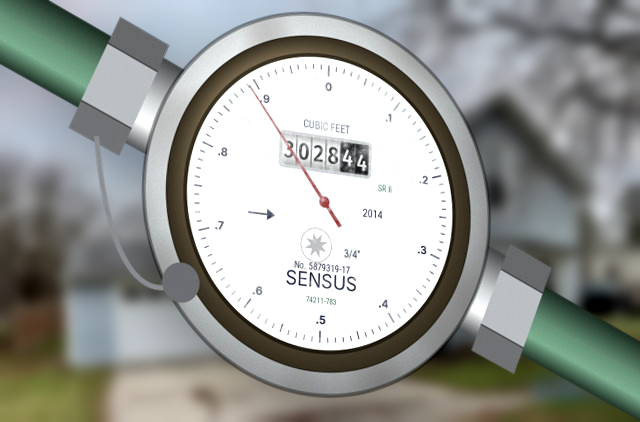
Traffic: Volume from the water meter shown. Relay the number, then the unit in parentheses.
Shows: 302843.89 (ft³)
